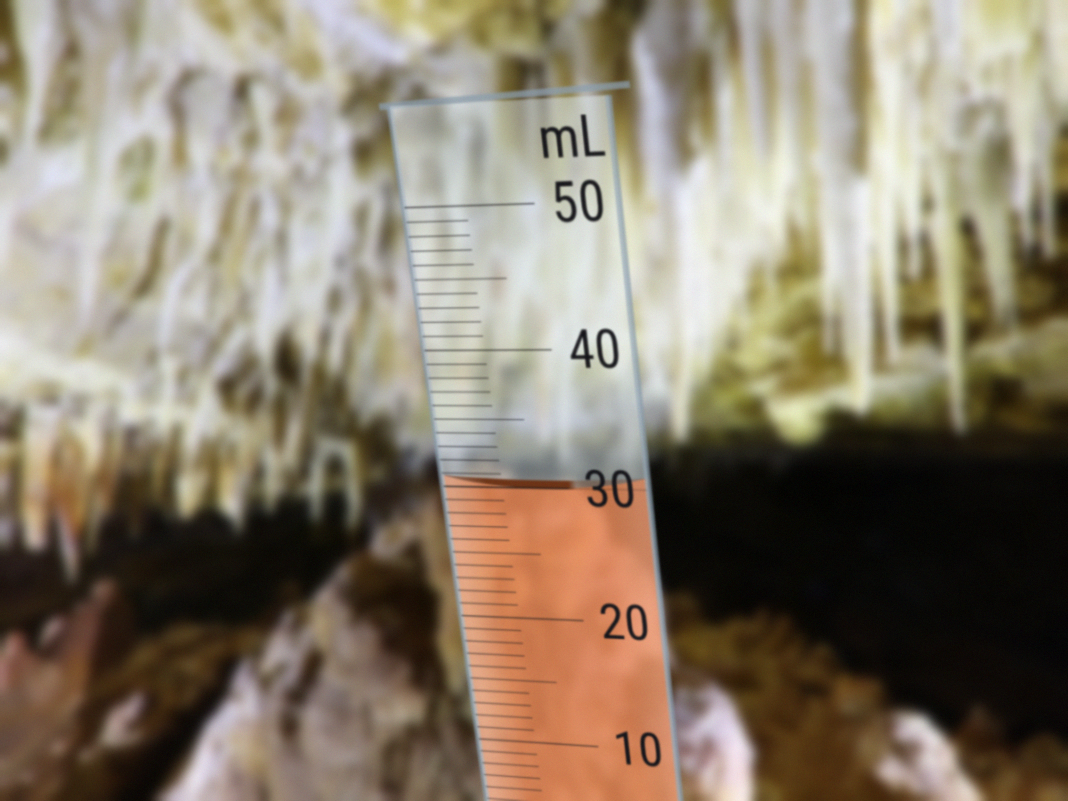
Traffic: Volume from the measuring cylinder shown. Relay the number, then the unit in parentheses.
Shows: 30 (mL)
